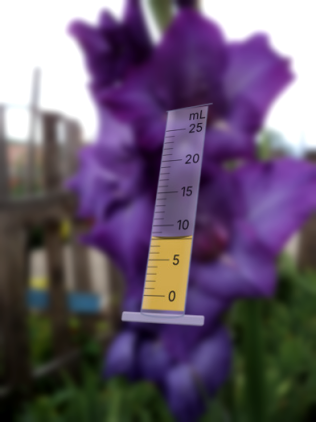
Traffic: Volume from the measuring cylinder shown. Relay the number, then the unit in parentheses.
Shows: 8 (mL)
